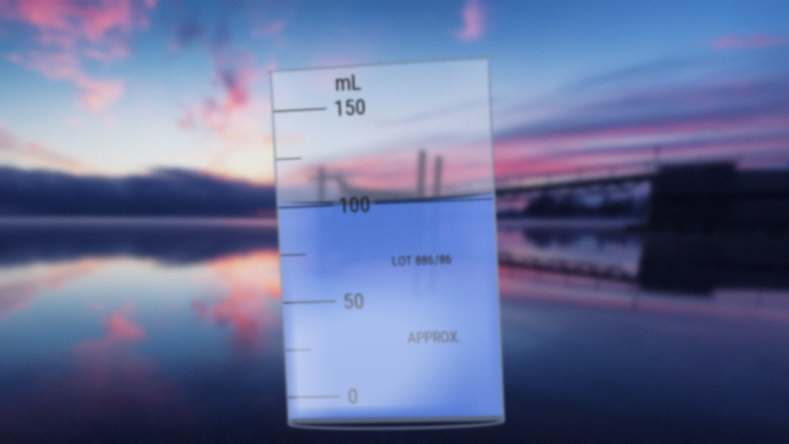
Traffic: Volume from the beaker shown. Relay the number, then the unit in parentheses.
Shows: 100 (mL)
